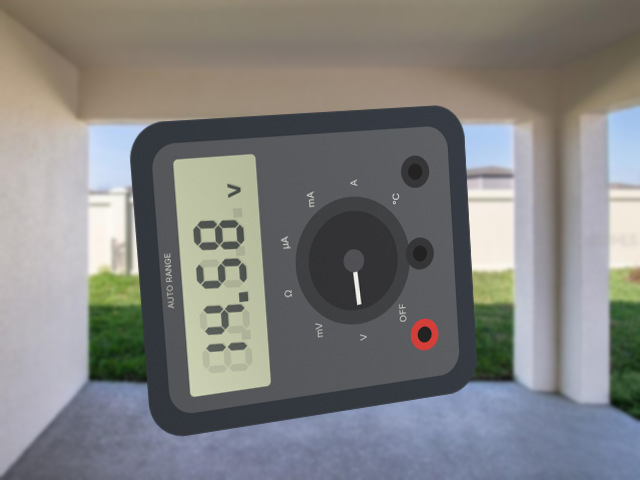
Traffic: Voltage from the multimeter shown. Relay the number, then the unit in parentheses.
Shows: 14.58 (V)
